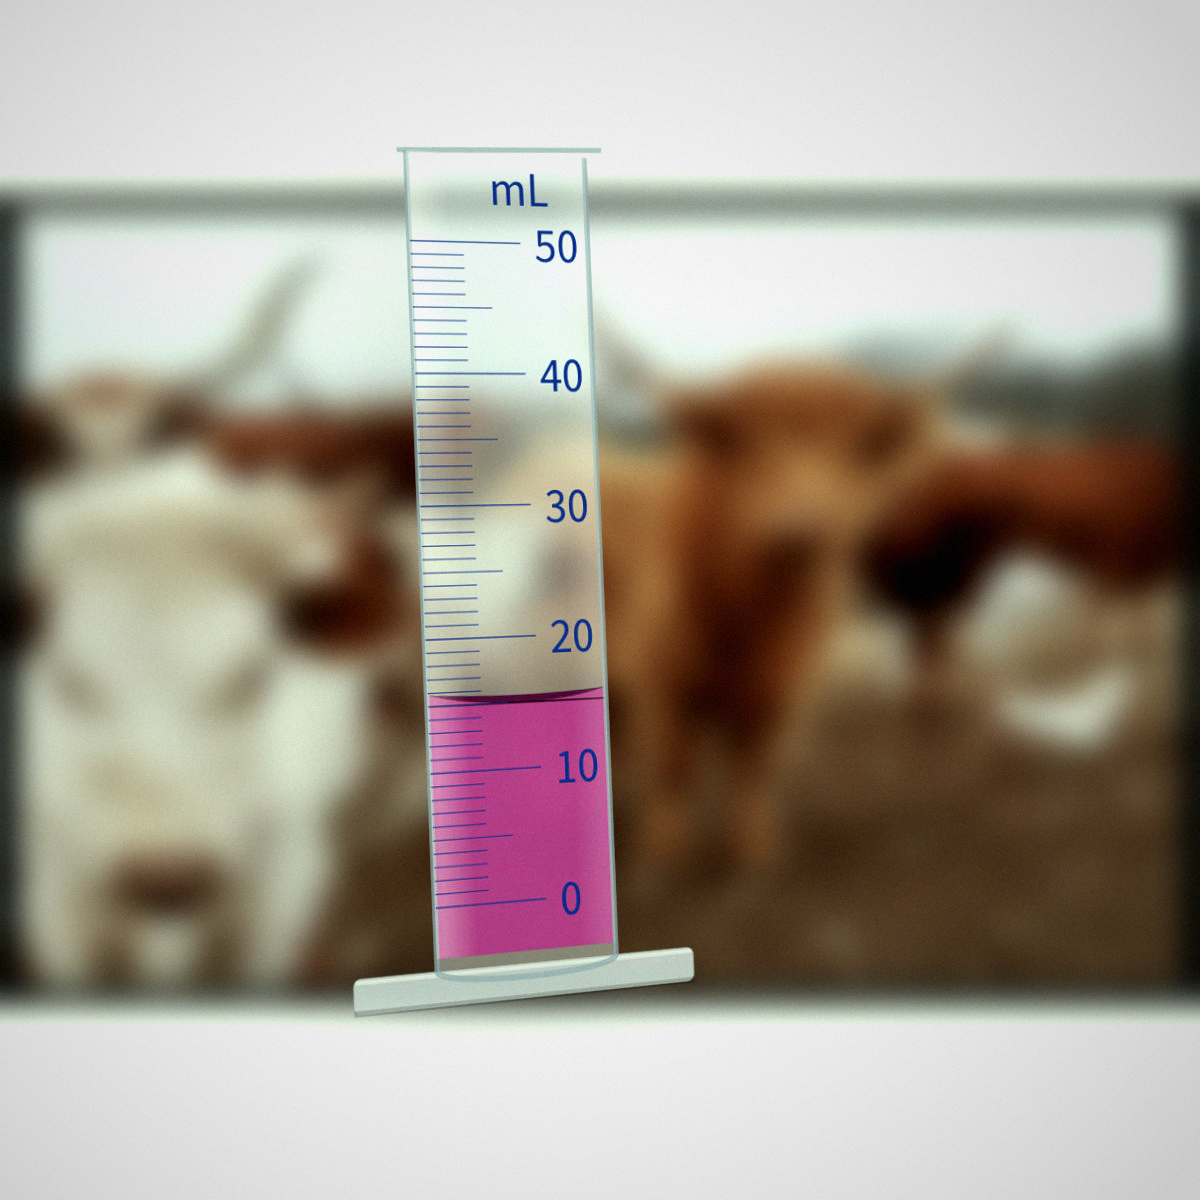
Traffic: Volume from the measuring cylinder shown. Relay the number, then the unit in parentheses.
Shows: 15 (mL)
